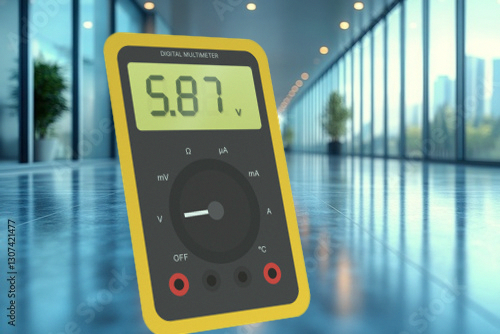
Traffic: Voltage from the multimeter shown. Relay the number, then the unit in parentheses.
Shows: 5.87 (V)
